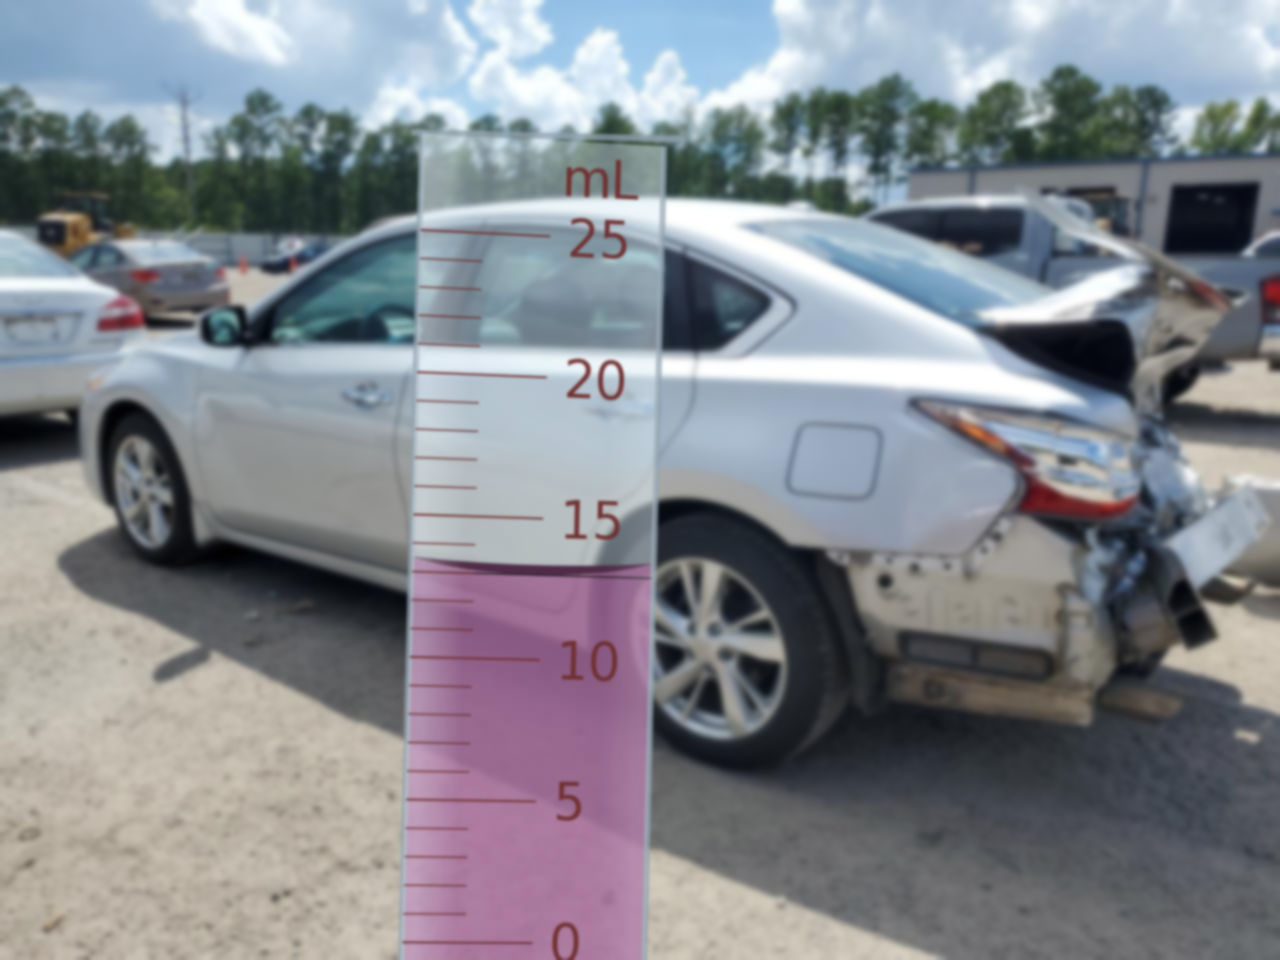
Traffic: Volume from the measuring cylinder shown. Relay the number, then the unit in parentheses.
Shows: 13 (mL)
